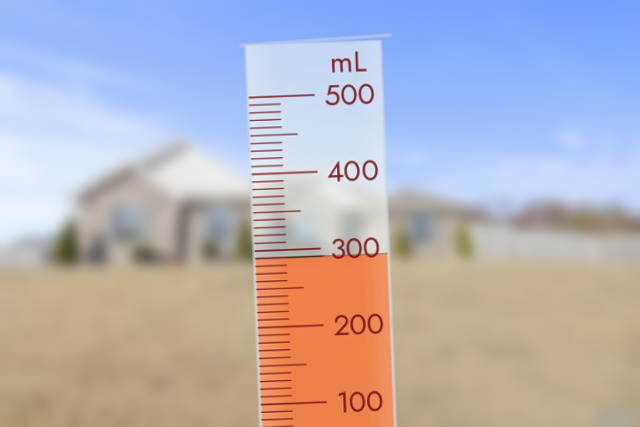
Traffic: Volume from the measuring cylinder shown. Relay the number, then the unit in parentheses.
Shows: 290 (mL)
